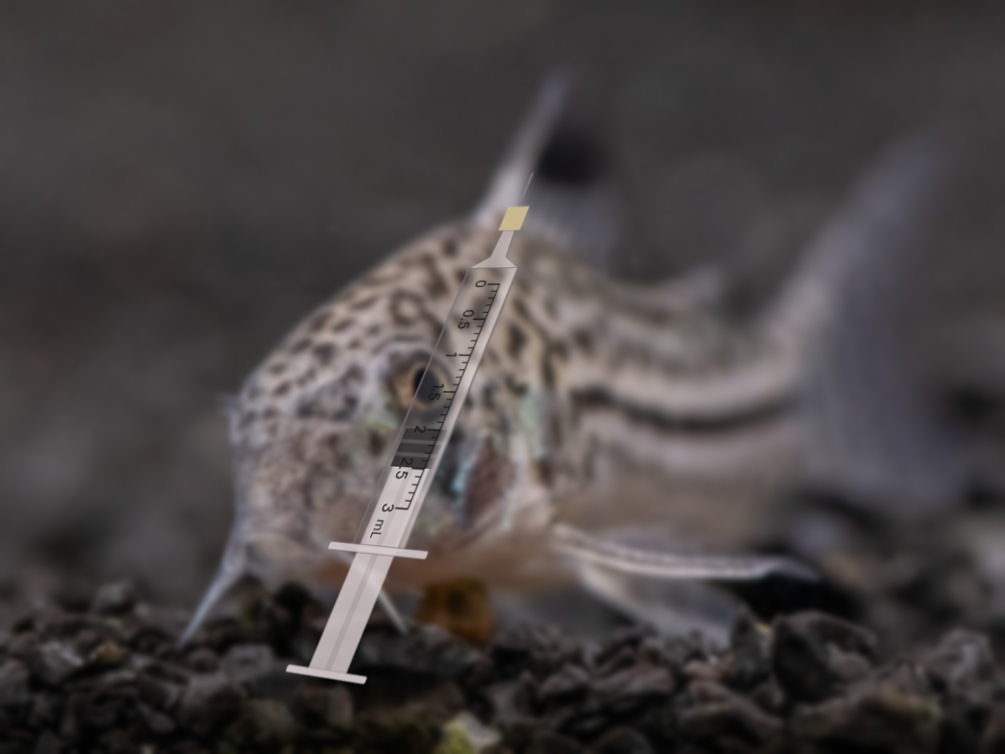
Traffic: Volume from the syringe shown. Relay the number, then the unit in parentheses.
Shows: 2 (mL)
